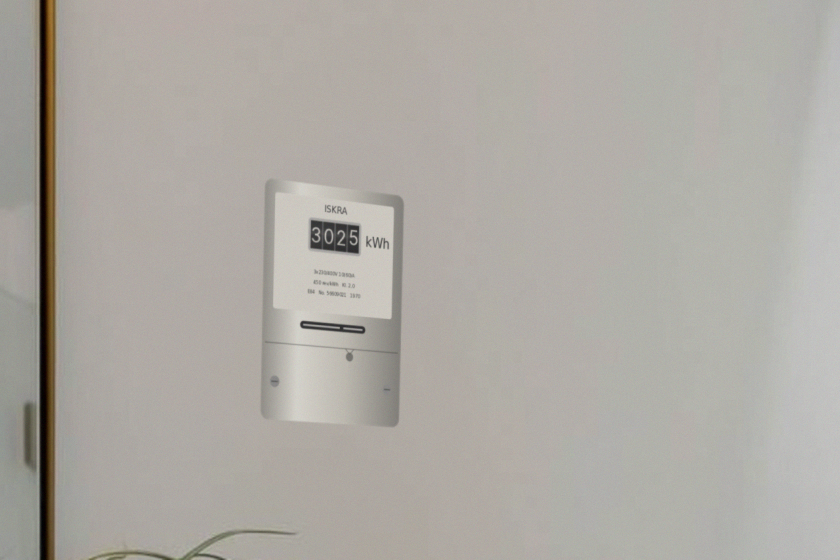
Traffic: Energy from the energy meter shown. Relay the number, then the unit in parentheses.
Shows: 3025 (kWh)
